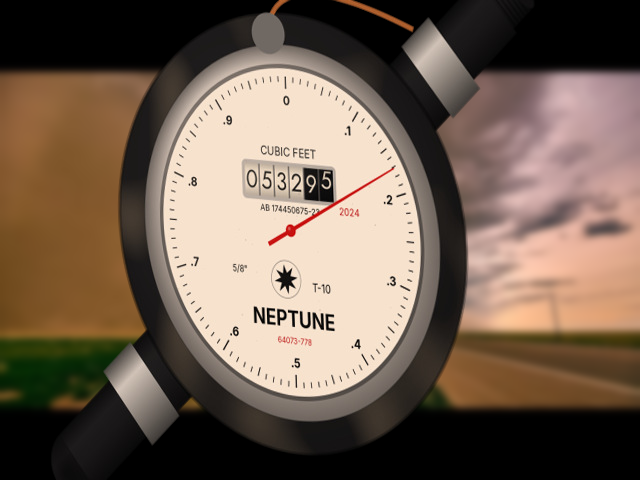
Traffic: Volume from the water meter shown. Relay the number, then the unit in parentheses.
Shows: 53295.17 (ft³)
